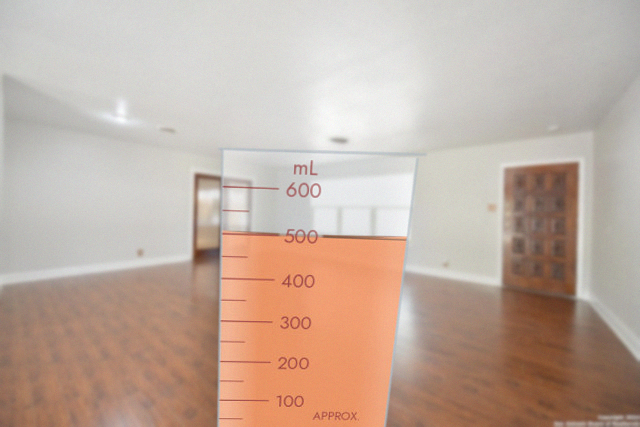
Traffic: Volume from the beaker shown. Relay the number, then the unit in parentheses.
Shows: 500 (mL)
